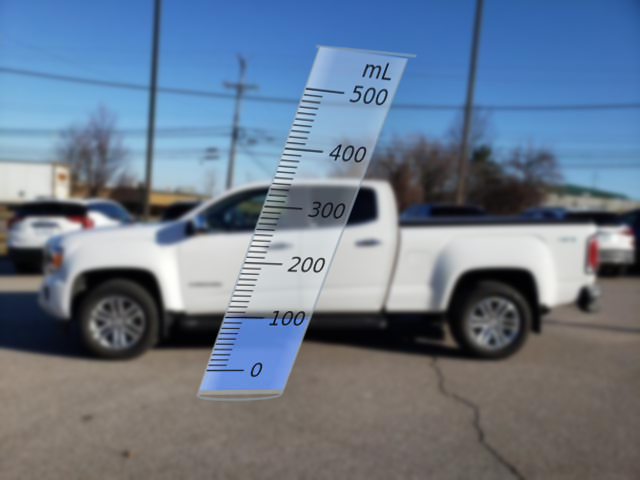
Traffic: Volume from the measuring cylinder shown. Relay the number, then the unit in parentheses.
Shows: 100 (mL)
